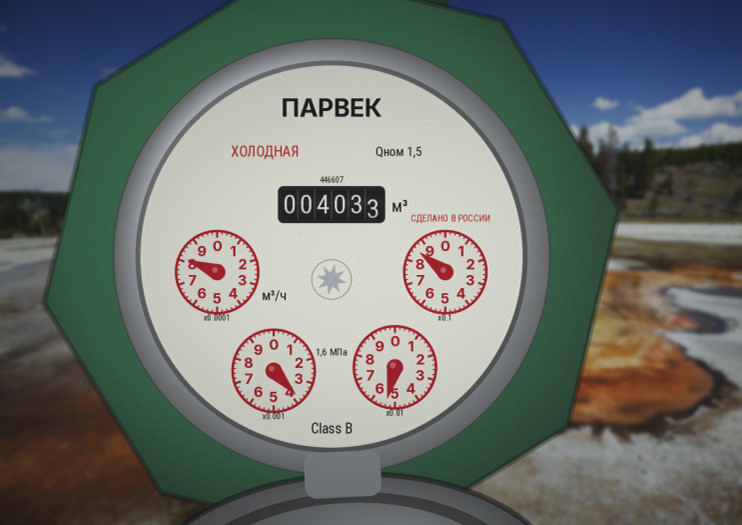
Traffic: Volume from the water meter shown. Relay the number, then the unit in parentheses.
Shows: 4032.8538 (m³)
